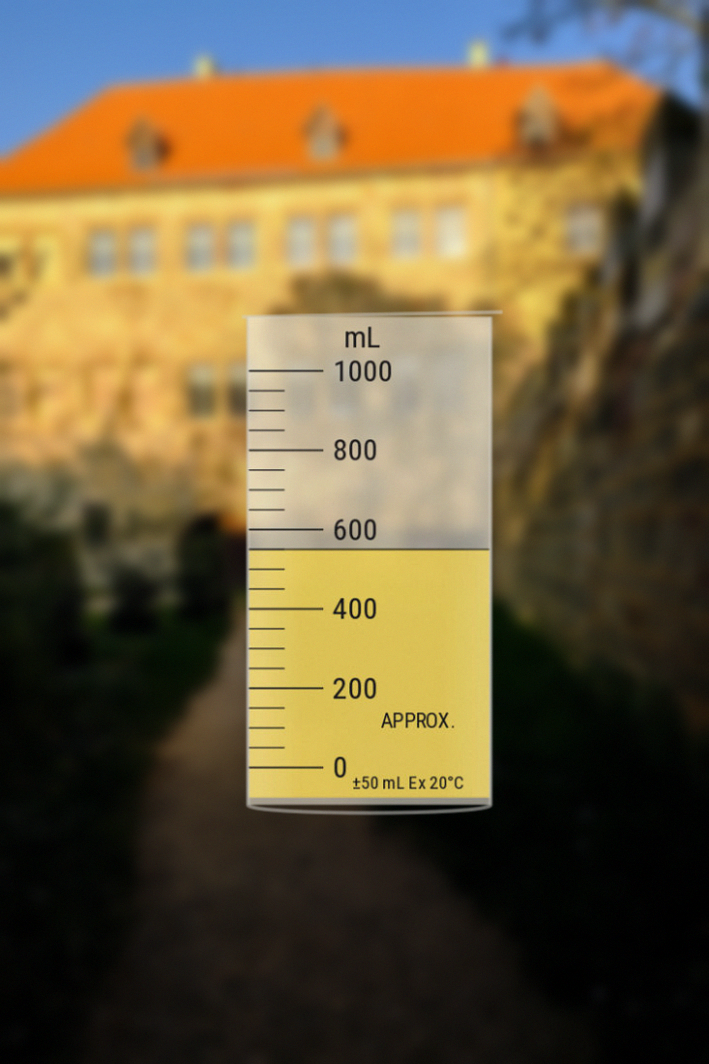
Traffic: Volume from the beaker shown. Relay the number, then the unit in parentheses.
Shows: 550 (mL)
